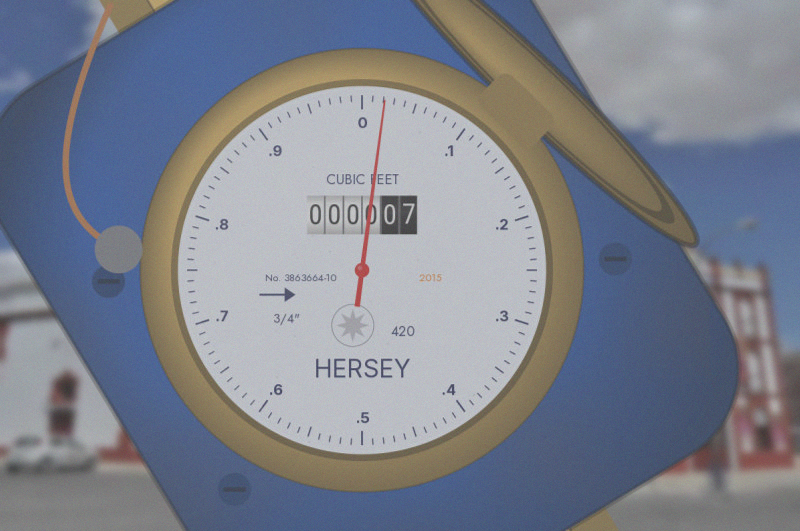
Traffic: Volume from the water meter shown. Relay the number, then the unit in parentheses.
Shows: 7.02 (ft³)
